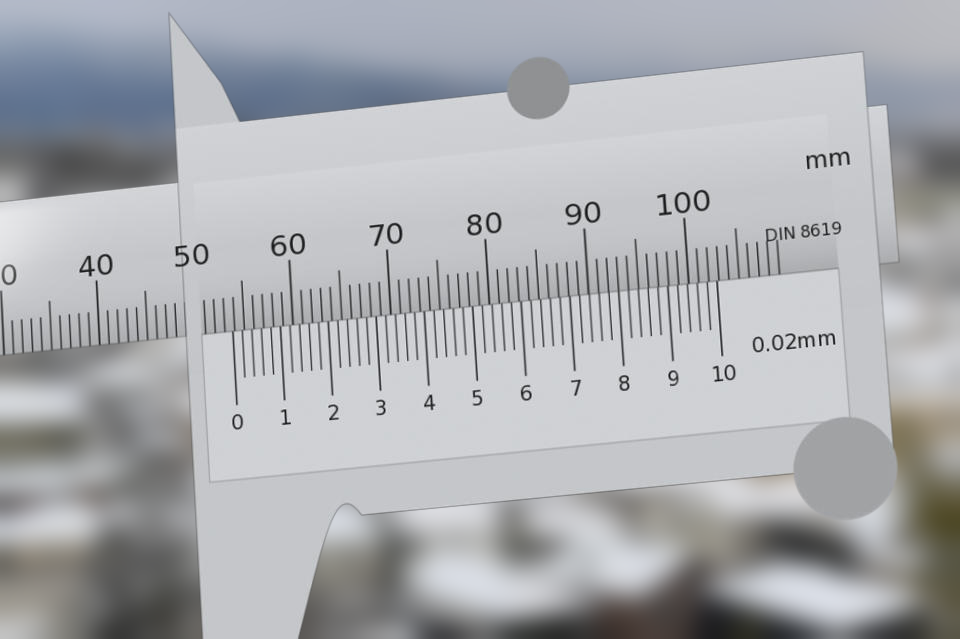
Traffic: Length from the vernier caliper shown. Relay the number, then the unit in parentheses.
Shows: 53.8 (mm)
